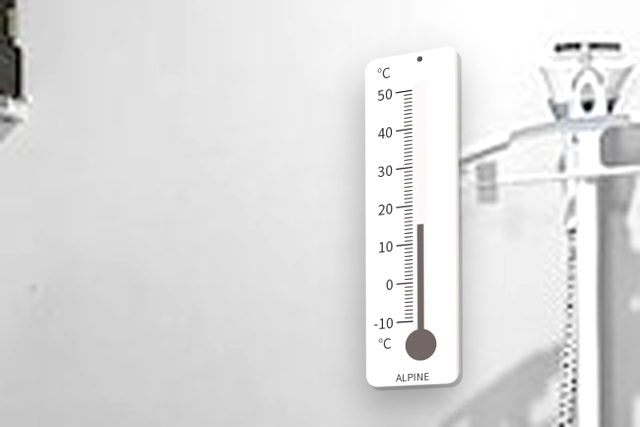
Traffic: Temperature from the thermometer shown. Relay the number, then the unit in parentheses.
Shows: 15 (°C)
